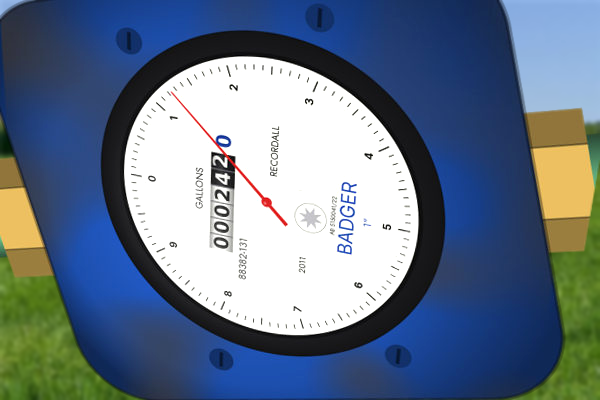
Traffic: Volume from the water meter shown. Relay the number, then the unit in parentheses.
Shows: 2421.2 (gal)
